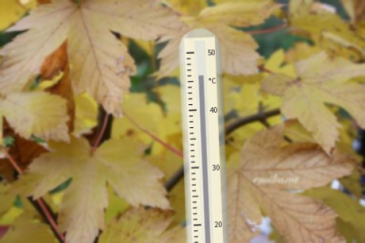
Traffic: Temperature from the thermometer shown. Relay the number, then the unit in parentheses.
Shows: 46 (°C)
